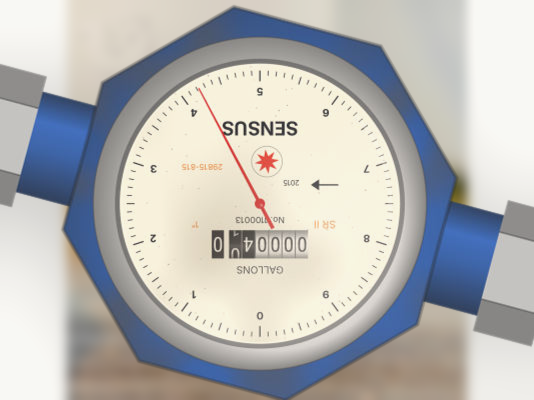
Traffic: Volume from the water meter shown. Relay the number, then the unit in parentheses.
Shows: 404.2 (gal)
